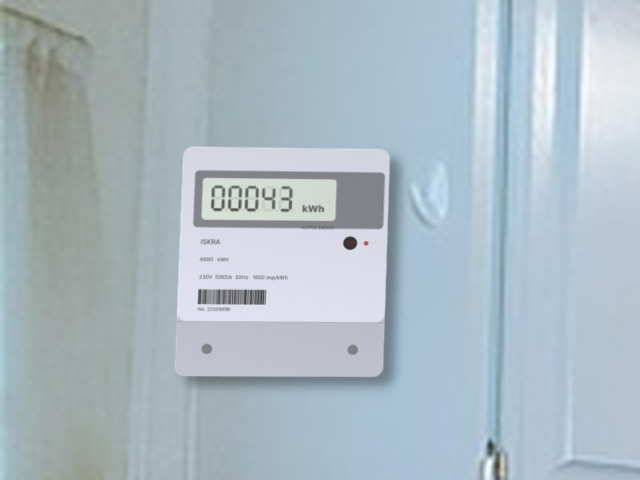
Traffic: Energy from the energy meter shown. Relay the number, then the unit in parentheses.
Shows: 43 (kWh)
